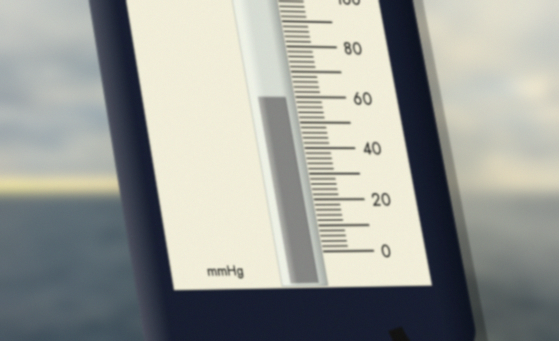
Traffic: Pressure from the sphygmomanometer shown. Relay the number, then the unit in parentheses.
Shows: 60 (mmHg)
